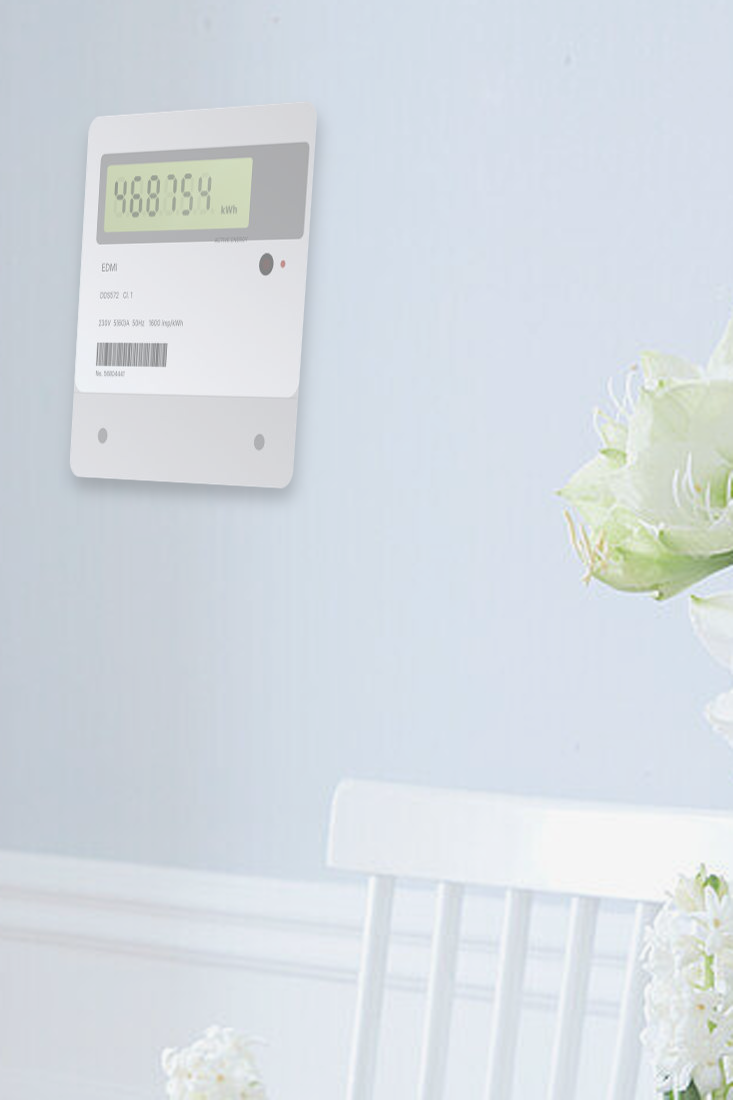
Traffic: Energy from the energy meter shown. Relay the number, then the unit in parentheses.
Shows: 468754 (kWh)
